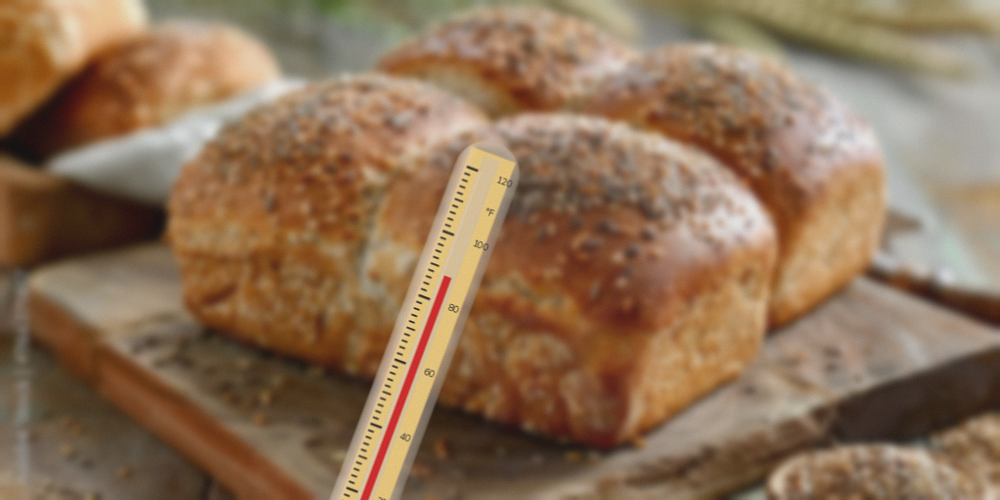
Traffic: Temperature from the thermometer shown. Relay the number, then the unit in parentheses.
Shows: 88 (°F)
